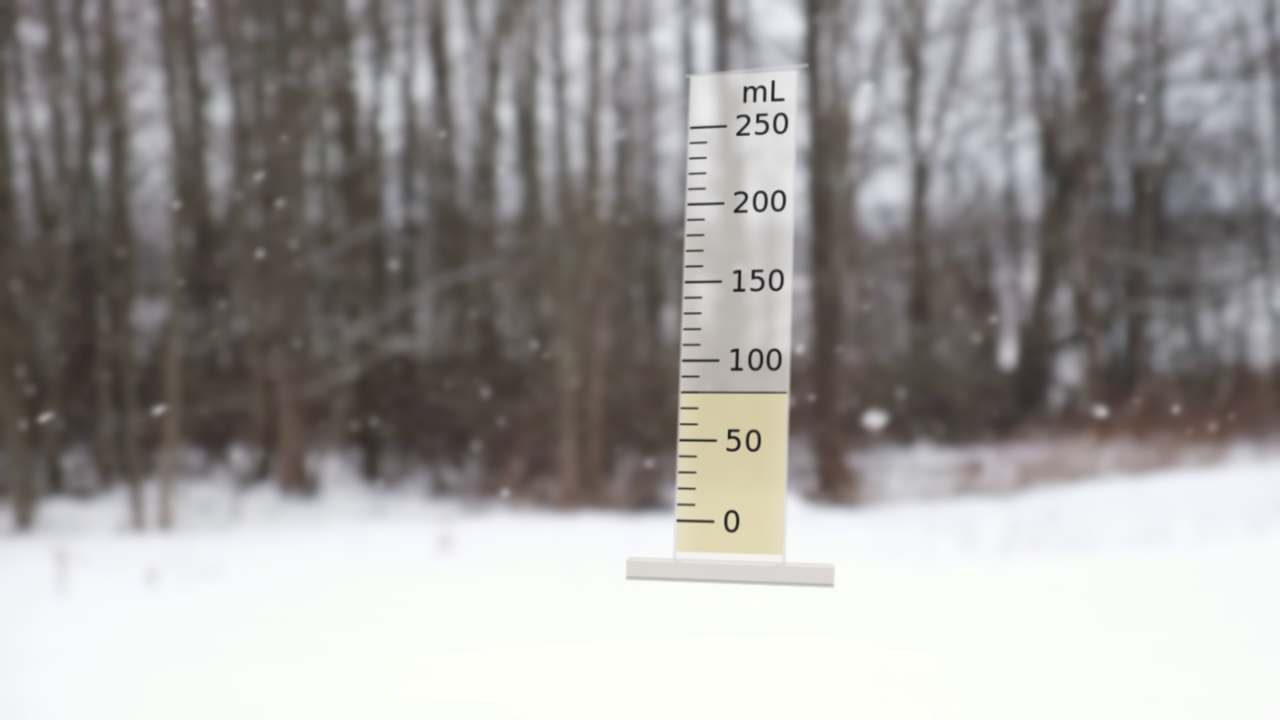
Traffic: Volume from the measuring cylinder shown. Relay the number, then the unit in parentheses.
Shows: 80 (mL)
